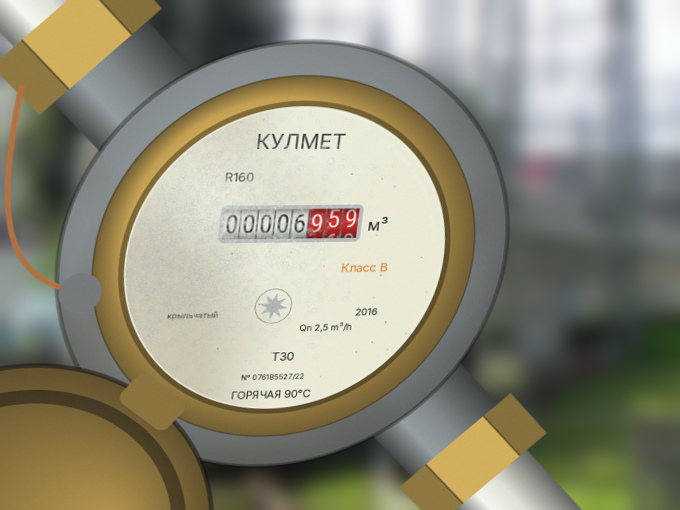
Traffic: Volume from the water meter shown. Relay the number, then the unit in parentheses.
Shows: 6.959 (m³)
